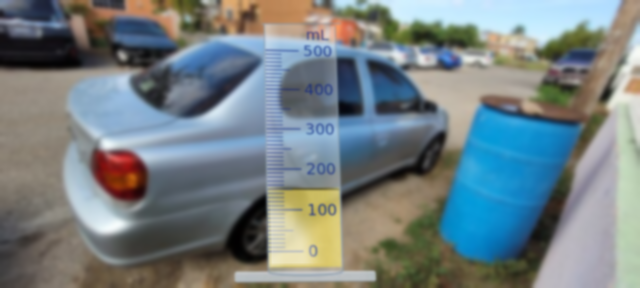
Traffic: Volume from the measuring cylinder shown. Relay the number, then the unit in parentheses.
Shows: 150 (mL)
